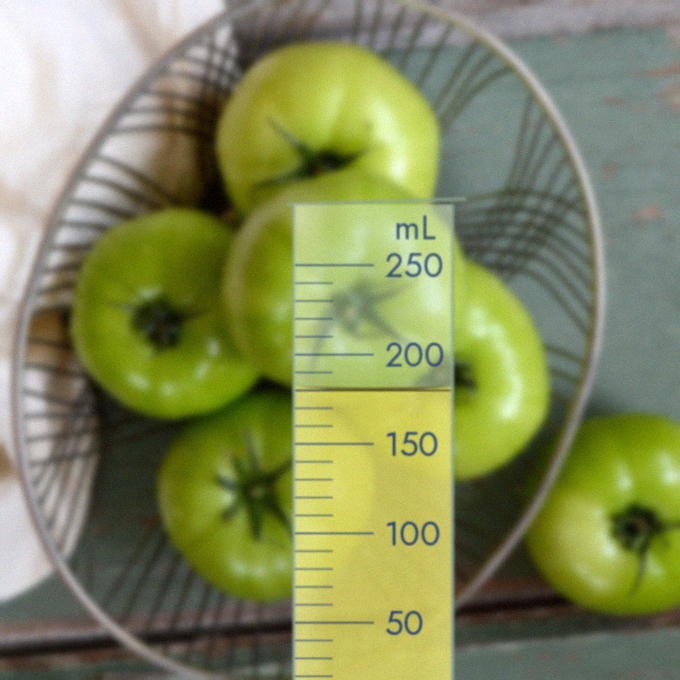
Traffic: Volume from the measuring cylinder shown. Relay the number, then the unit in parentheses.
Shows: 180 (mL)
